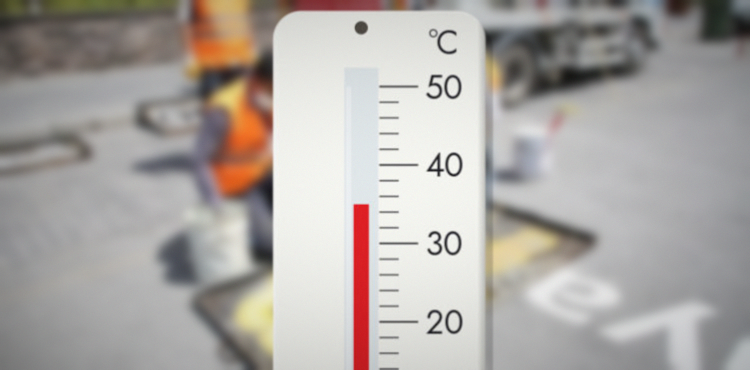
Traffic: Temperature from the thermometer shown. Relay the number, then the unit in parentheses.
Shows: 35 (°C)
